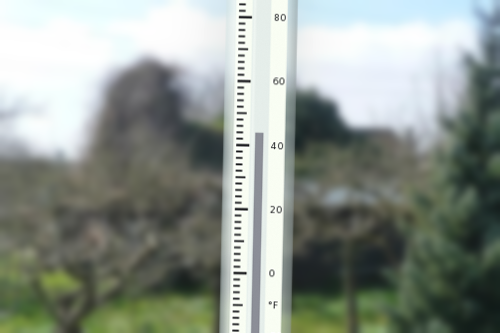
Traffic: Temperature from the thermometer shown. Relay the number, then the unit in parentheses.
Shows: 44 (°F)
